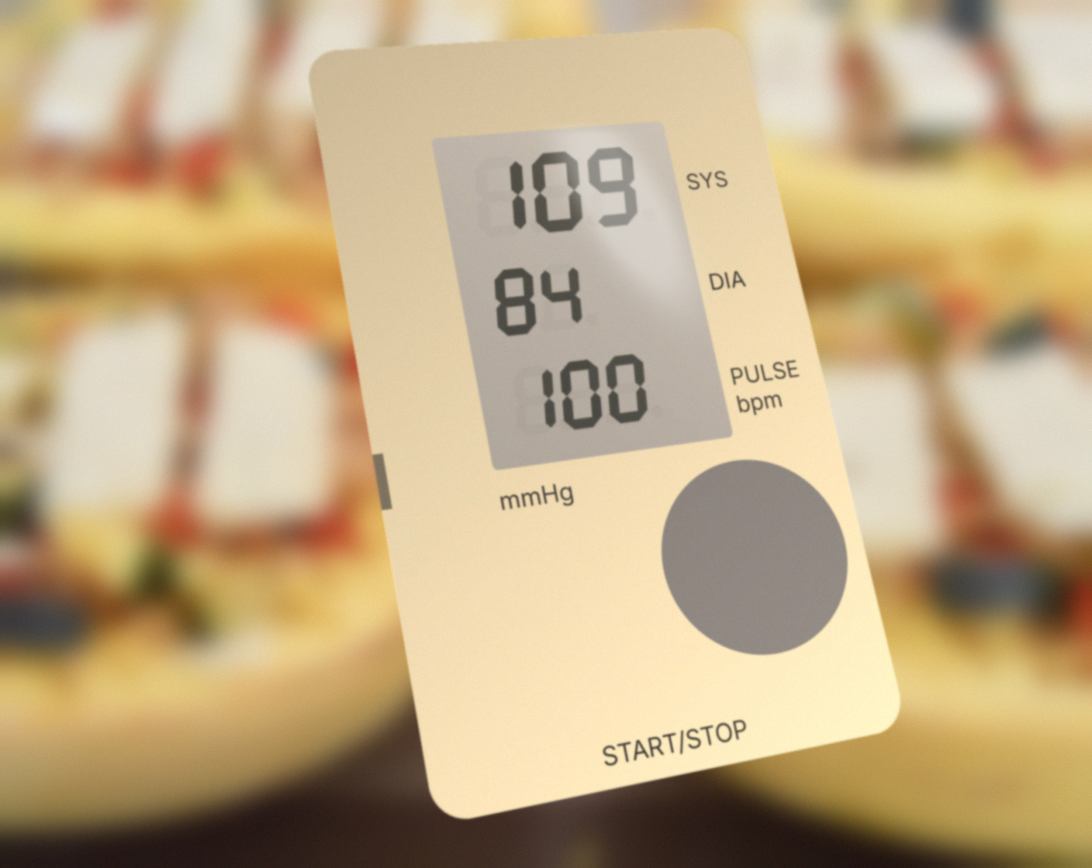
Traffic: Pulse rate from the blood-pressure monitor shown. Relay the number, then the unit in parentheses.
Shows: 100 (bpm)
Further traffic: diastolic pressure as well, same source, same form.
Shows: 84 (mmHg)
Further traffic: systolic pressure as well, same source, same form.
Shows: 109 (mmHg)
